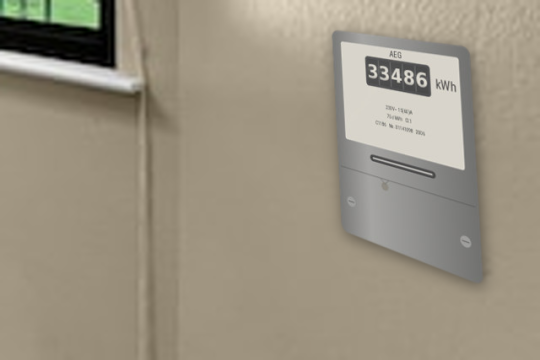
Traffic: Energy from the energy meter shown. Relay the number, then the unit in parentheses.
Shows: 33486 (kWh)
